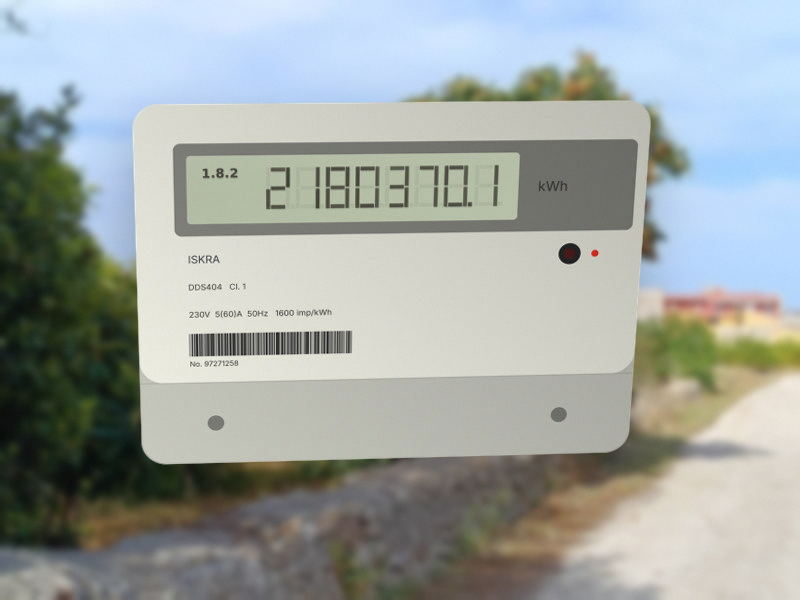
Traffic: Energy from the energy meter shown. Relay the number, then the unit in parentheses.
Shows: 2180370.1 (kWh)
